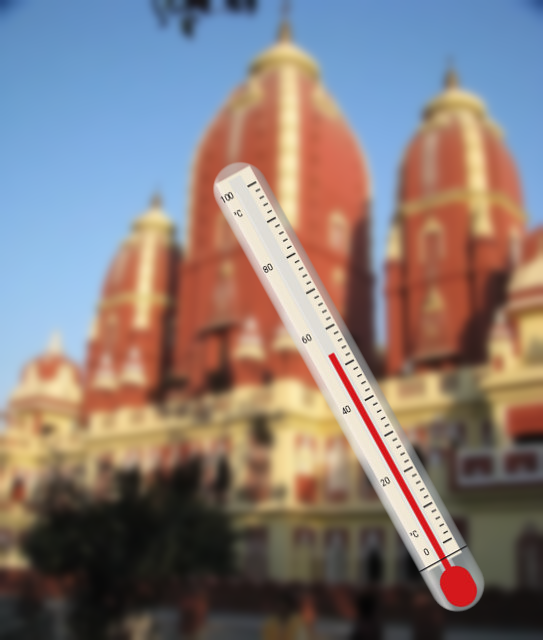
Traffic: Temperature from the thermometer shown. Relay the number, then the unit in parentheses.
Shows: 54 (°C)
